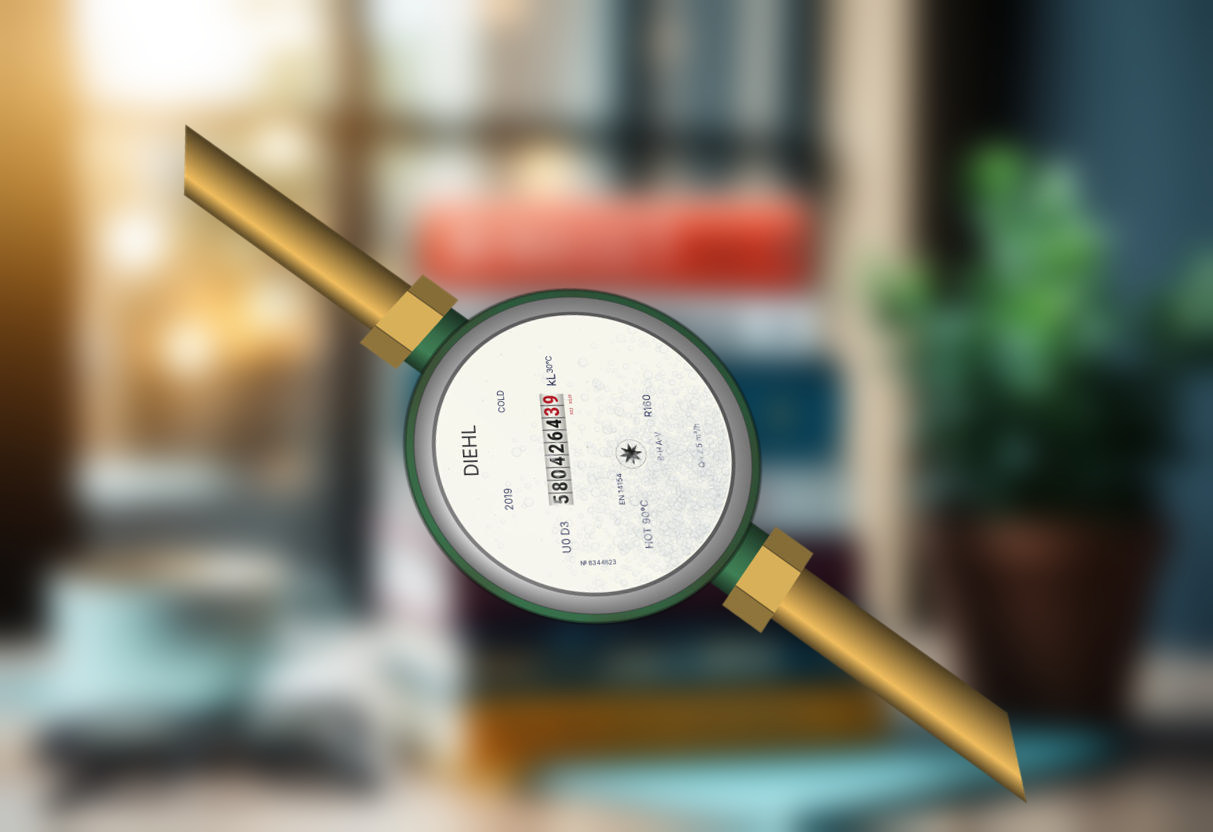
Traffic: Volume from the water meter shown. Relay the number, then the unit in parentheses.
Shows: 5804264.39 (kL)
